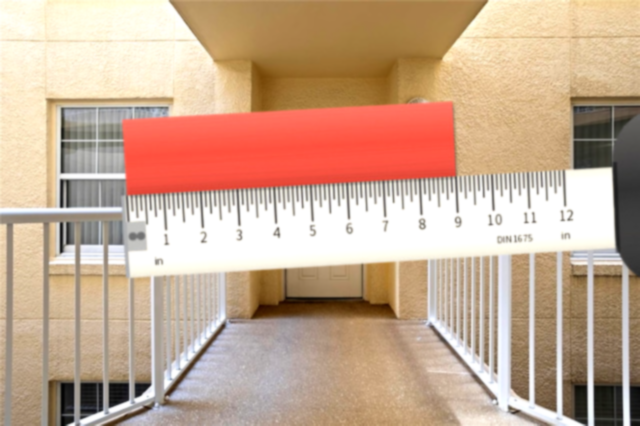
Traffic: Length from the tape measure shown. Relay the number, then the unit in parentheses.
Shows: 9 (in)
